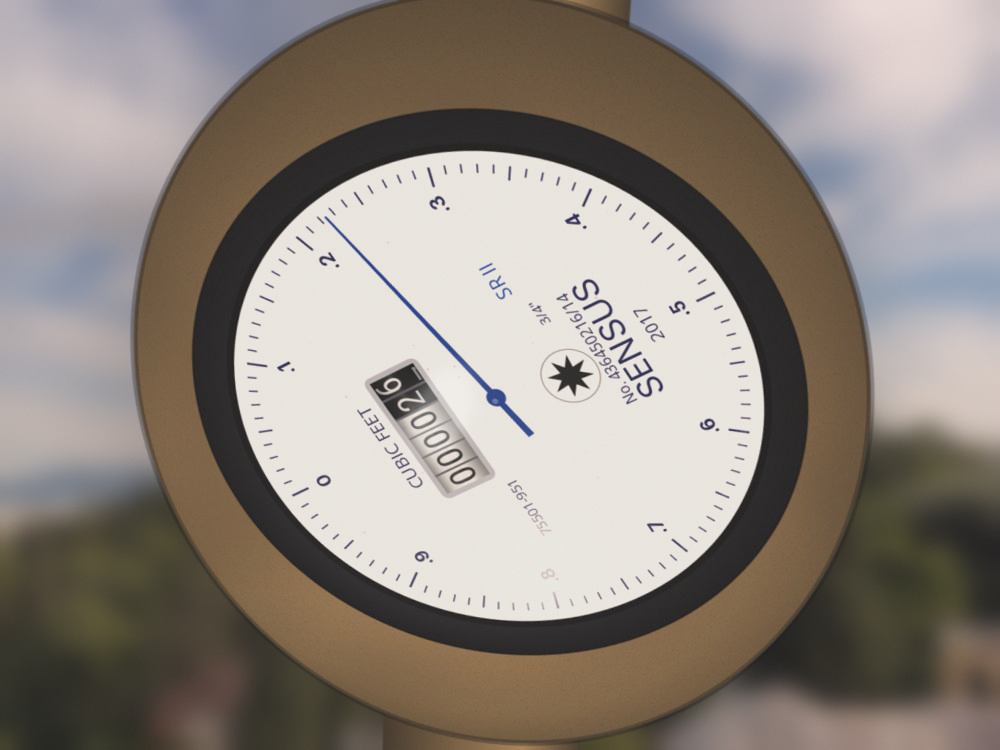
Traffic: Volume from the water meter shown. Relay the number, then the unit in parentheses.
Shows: 26.22 (ft³)
